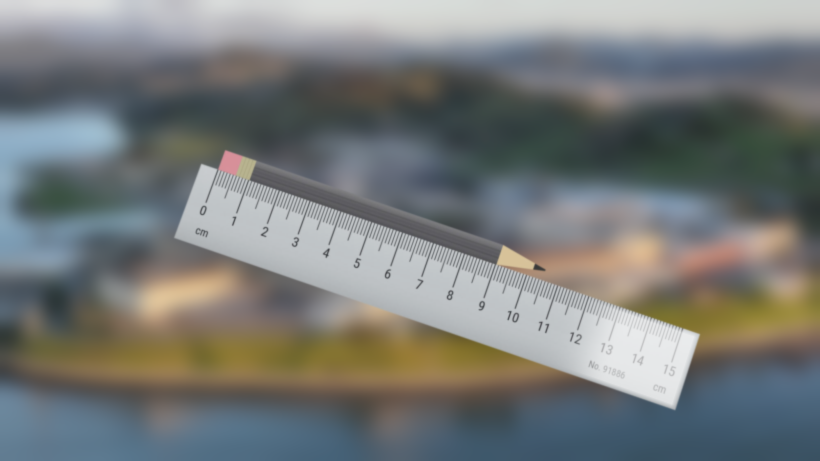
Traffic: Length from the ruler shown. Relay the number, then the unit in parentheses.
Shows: 10.5 (cm)
